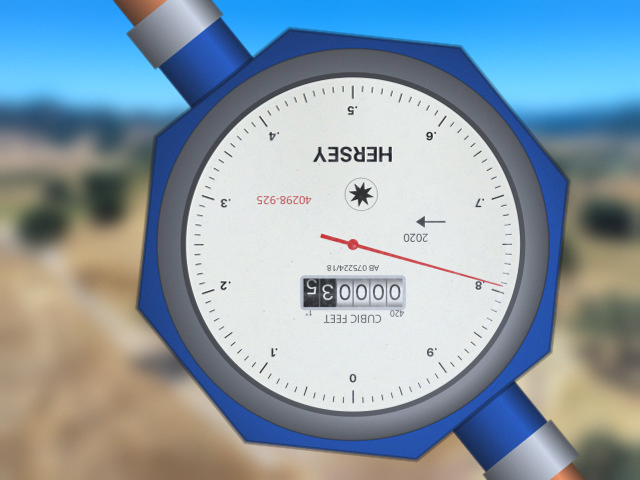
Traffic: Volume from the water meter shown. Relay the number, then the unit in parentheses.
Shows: 34.79 (ft³)
